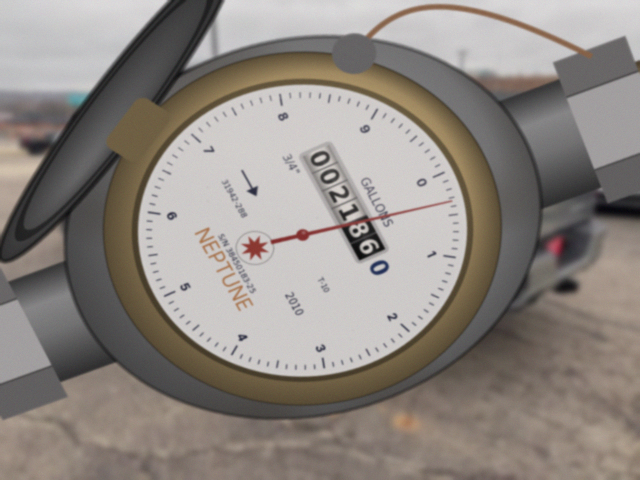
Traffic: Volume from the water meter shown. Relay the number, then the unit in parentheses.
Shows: 21860.3 (gal)
